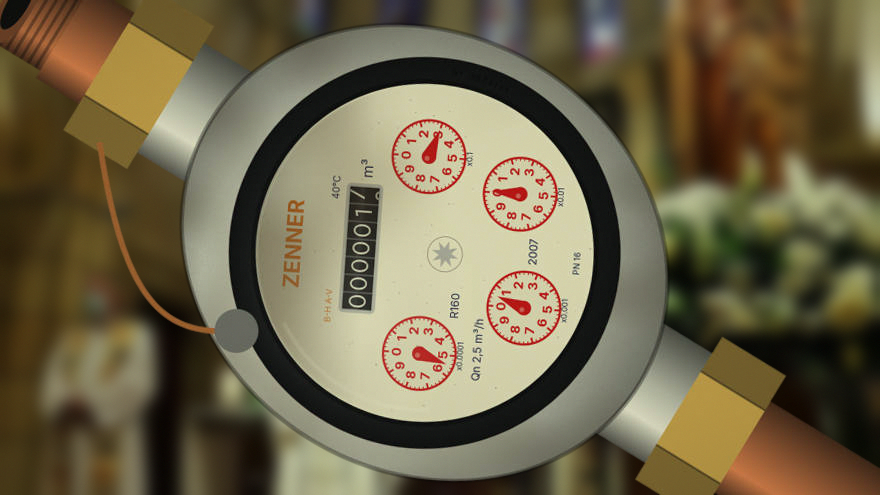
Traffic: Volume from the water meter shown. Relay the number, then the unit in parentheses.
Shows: 17.3005 (m³)
